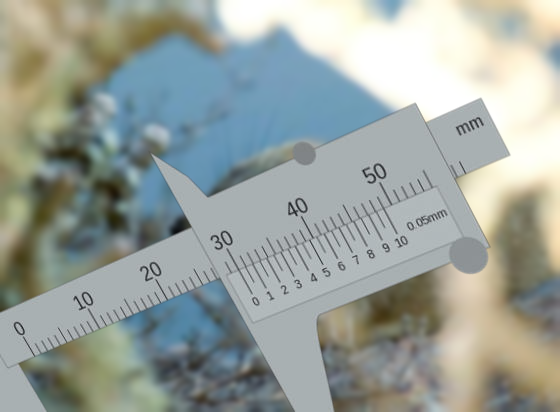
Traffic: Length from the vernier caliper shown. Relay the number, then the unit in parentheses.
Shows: 30.0 (mm)
